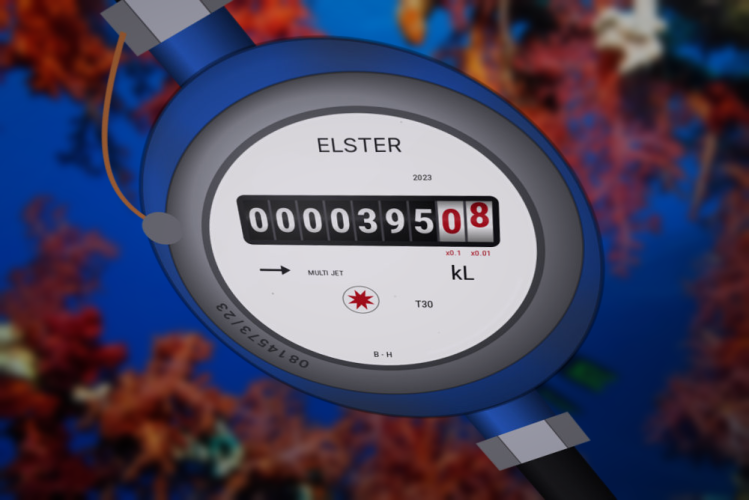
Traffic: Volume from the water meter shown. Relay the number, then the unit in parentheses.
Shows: 395.08 (kL)
